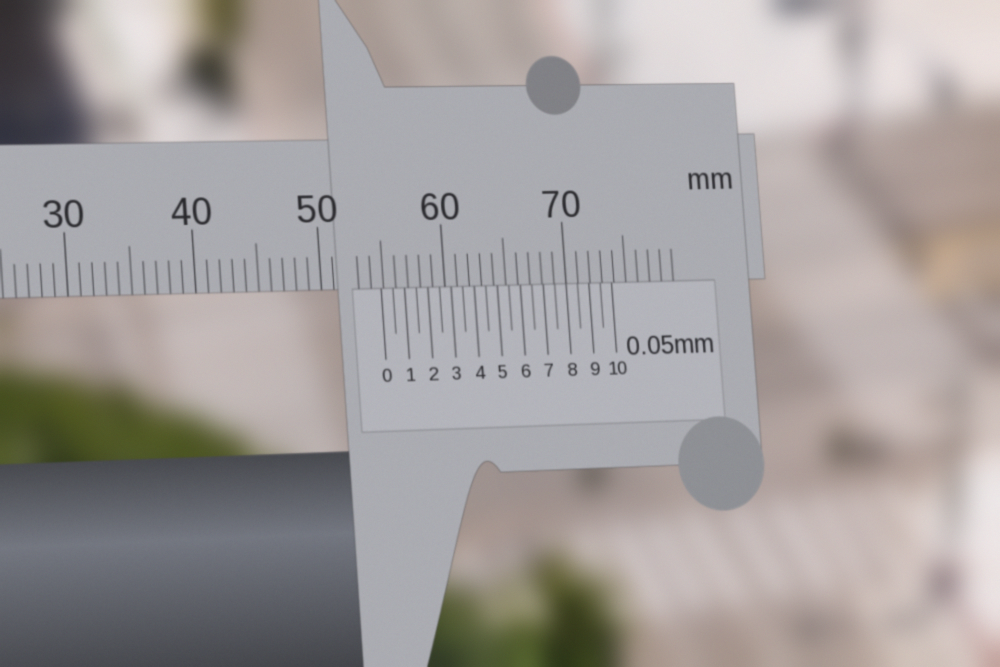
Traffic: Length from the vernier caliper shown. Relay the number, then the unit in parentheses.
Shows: 54.8 (mm)
